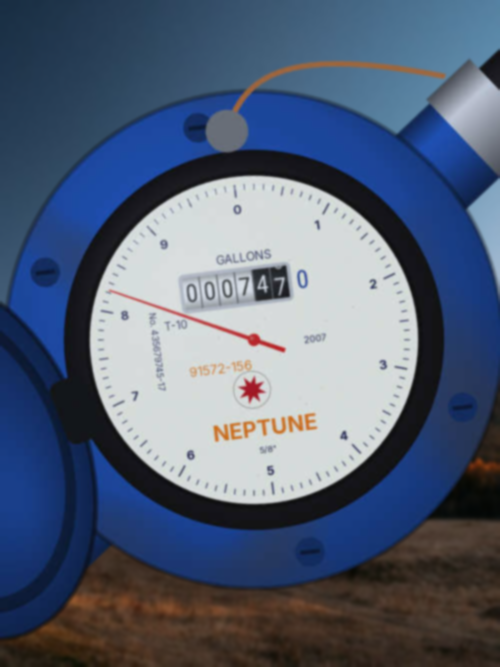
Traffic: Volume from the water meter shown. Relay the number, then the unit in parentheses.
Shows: 7468.2 (gal)
